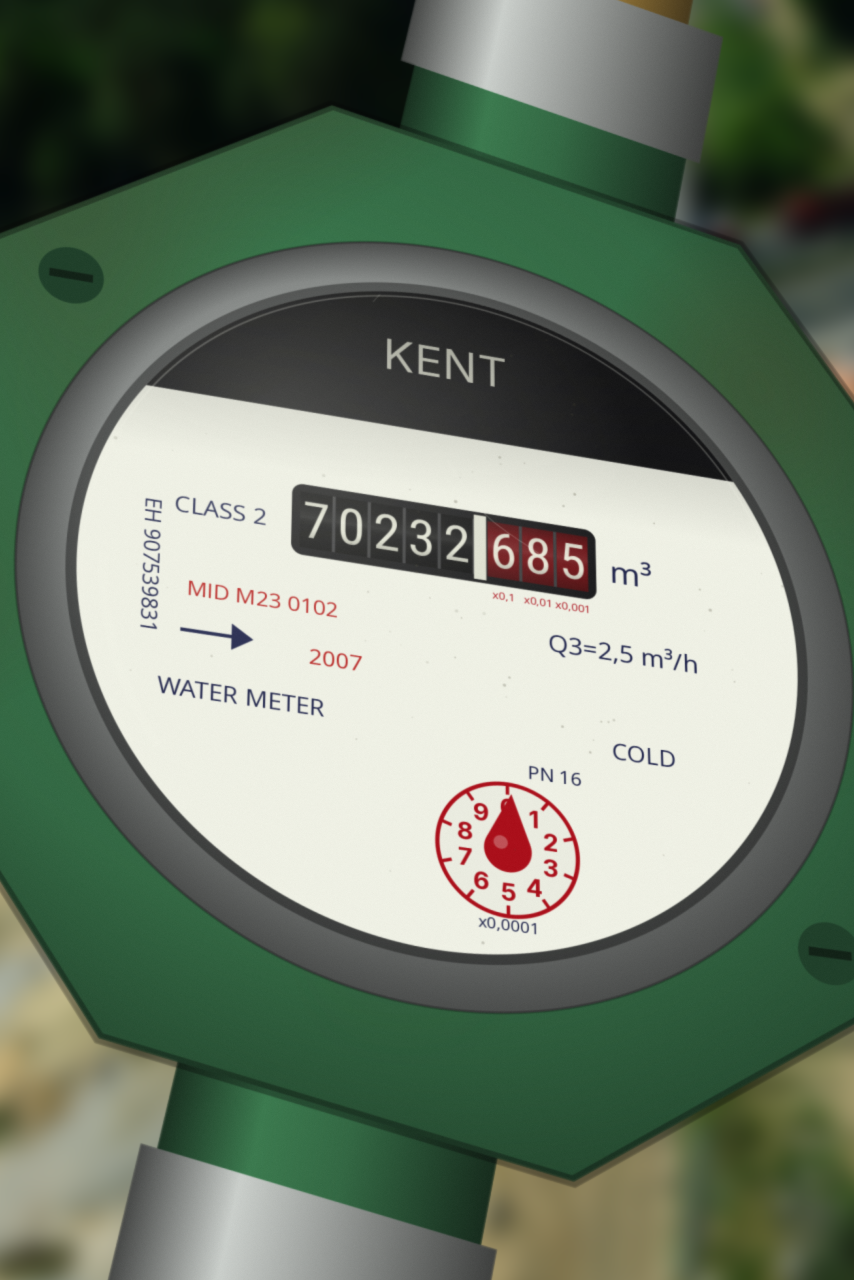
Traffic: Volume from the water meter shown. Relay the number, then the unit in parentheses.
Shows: 70232.6850 (m³)
